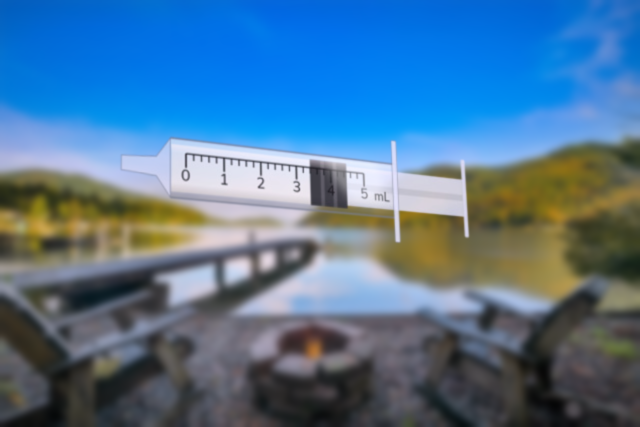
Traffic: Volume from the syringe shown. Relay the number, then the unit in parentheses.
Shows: 3.4 (mL)
